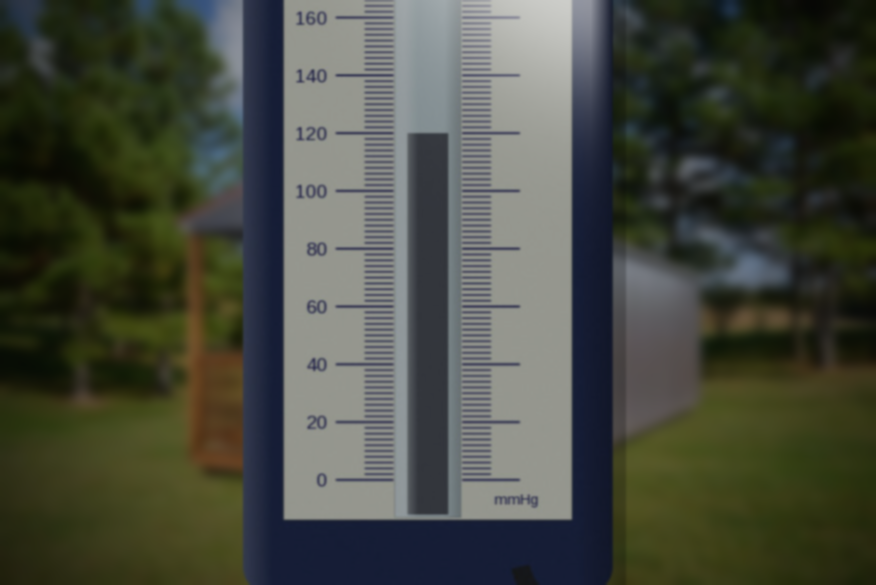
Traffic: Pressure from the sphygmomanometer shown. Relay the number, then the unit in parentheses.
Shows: 120 (mmHg)
